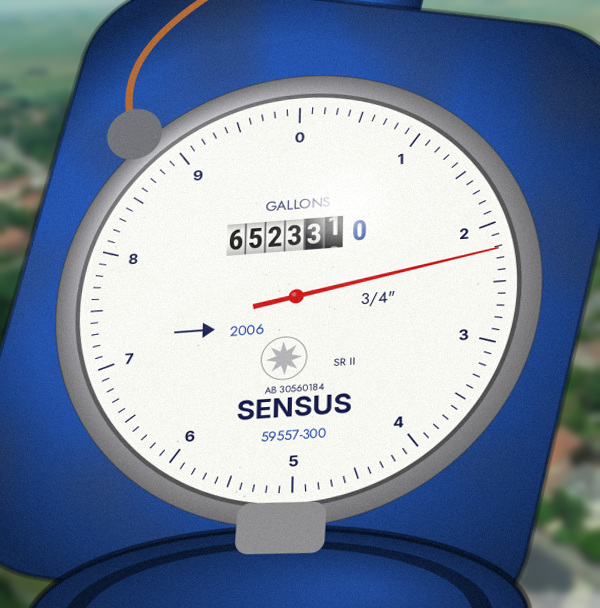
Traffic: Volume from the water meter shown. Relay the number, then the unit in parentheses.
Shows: 6523312.2 (gal)
